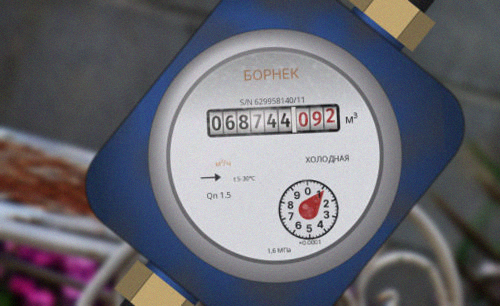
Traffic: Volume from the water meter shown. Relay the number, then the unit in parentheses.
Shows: 68744.0921 (m³)
